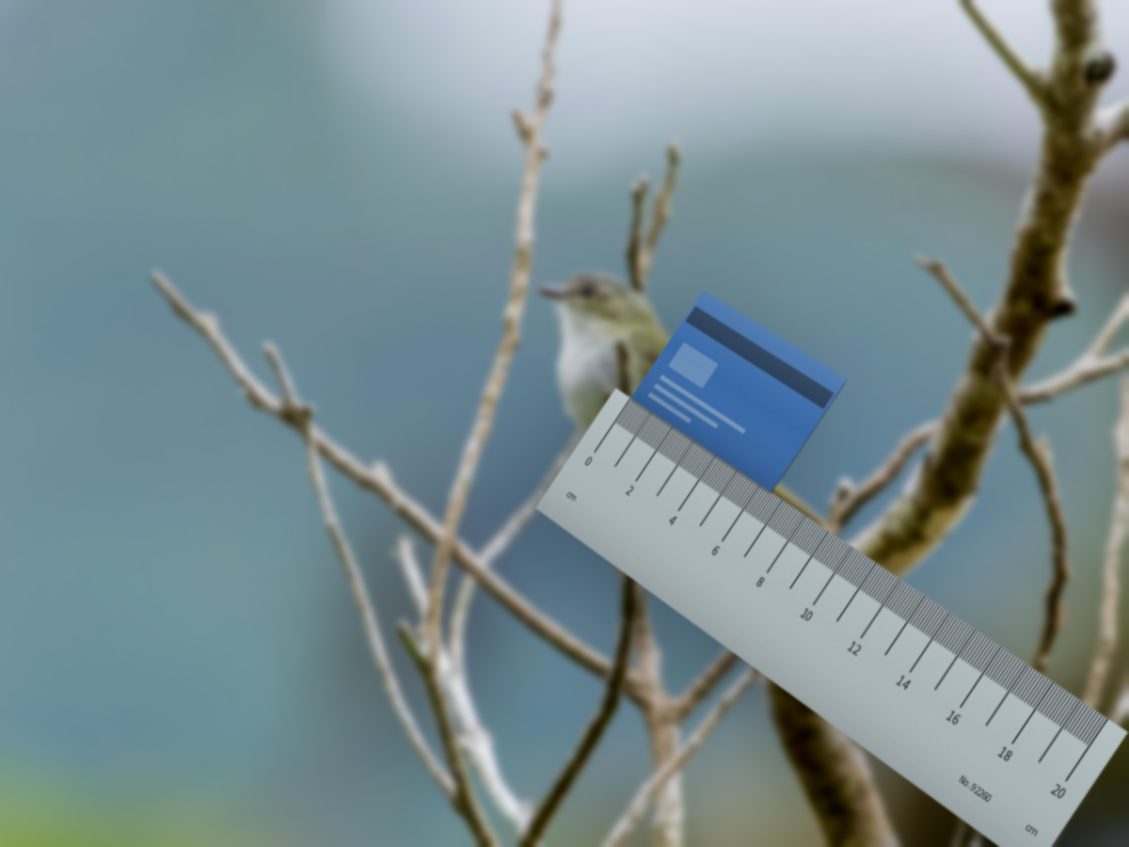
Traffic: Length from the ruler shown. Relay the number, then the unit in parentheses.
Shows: 6.5 (cm)
